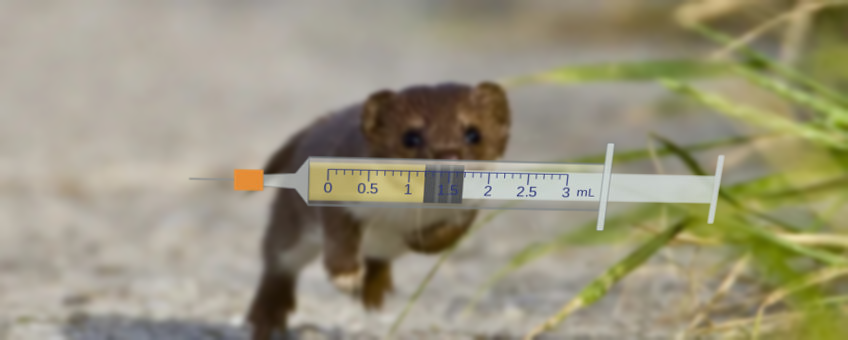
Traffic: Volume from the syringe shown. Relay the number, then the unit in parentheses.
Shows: 1.2 (mL)
